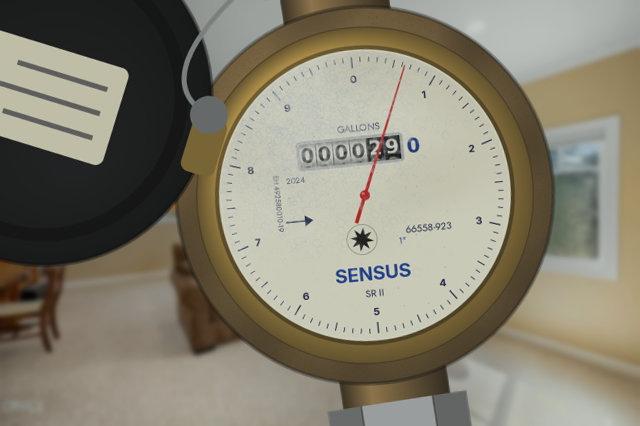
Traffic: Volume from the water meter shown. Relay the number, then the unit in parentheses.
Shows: 290.6 (gal)
